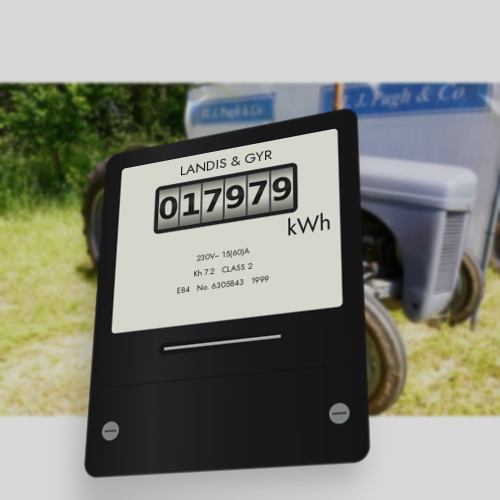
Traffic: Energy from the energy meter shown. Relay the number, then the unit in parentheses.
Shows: 17979 (kWh)
